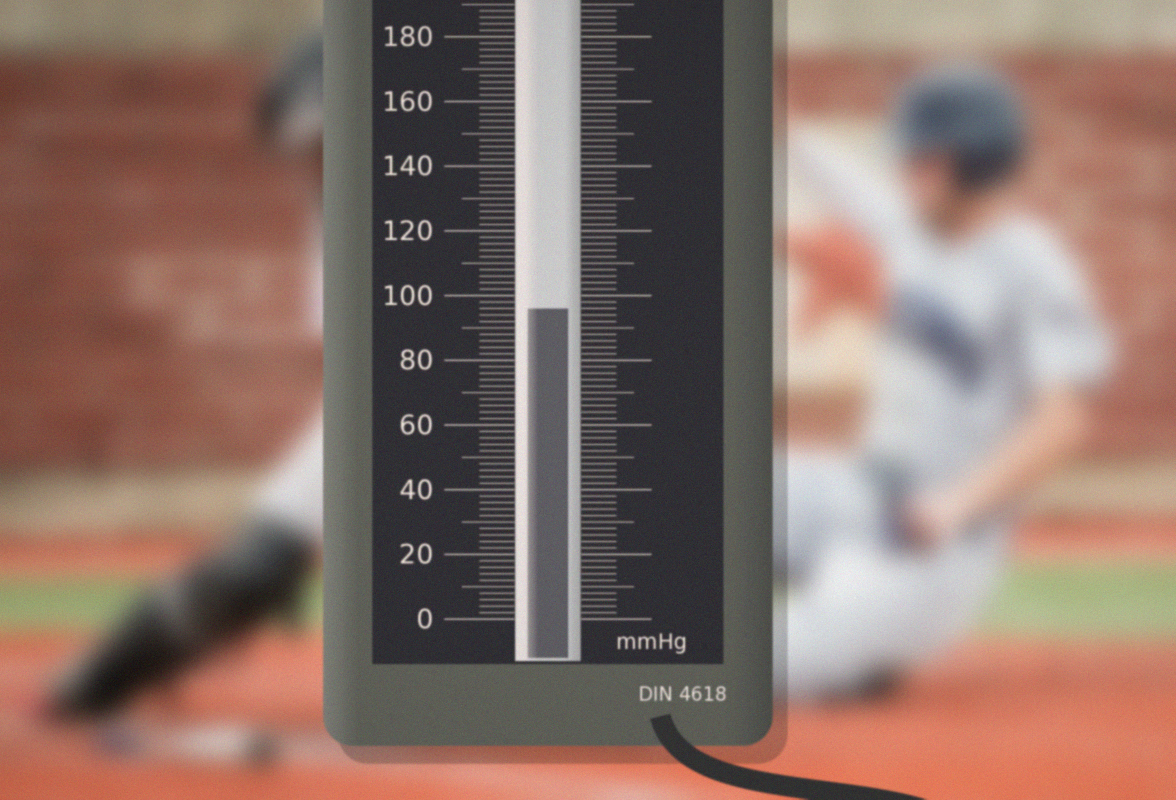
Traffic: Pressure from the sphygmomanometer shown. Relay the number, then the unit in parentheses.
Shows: 96 (mmHg)
